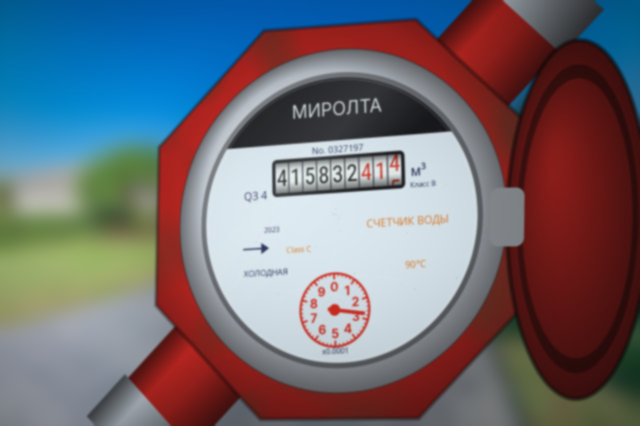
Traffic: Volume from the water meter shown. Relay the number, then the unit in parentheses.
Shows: 415832.4142 (m³)
